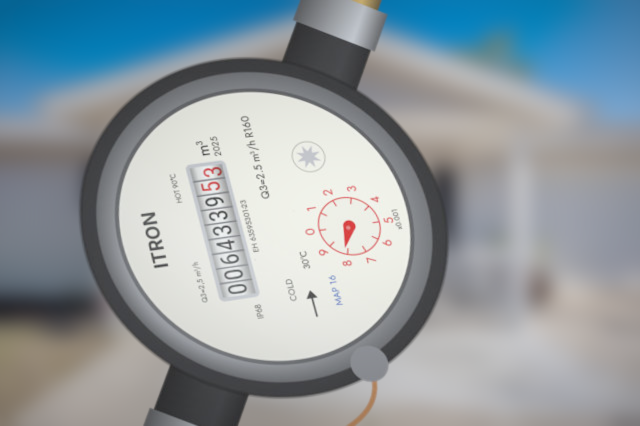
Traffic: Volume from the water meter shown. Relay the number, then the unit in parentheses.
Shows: 64339.528 (m³)
